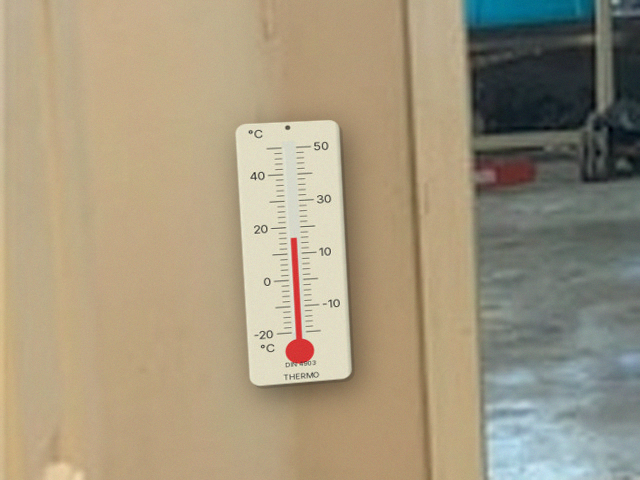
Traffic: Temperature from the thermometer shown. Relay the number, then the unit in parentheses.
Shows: 16 (°C)
